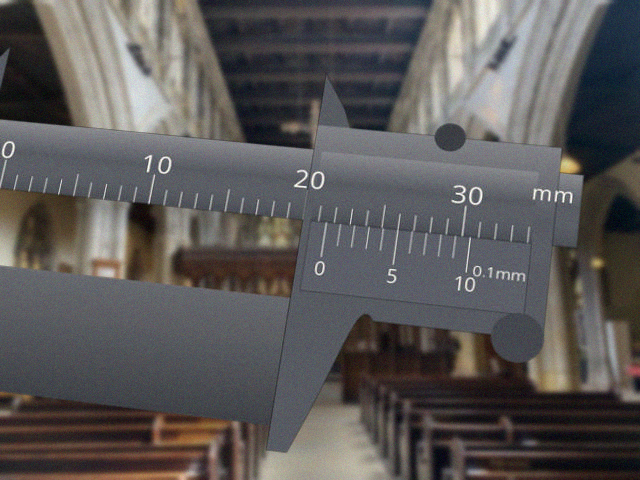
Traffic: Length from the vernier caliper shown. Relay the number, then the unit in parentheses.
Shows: 21.5 (mm)
